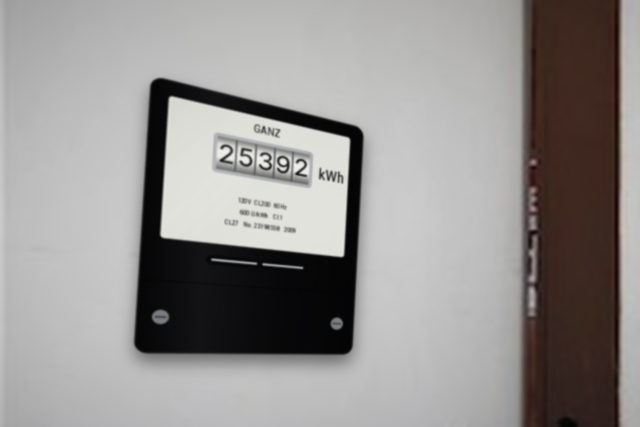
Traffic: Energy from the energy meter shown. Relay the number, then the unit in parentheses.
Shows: 25392 (kWh)
